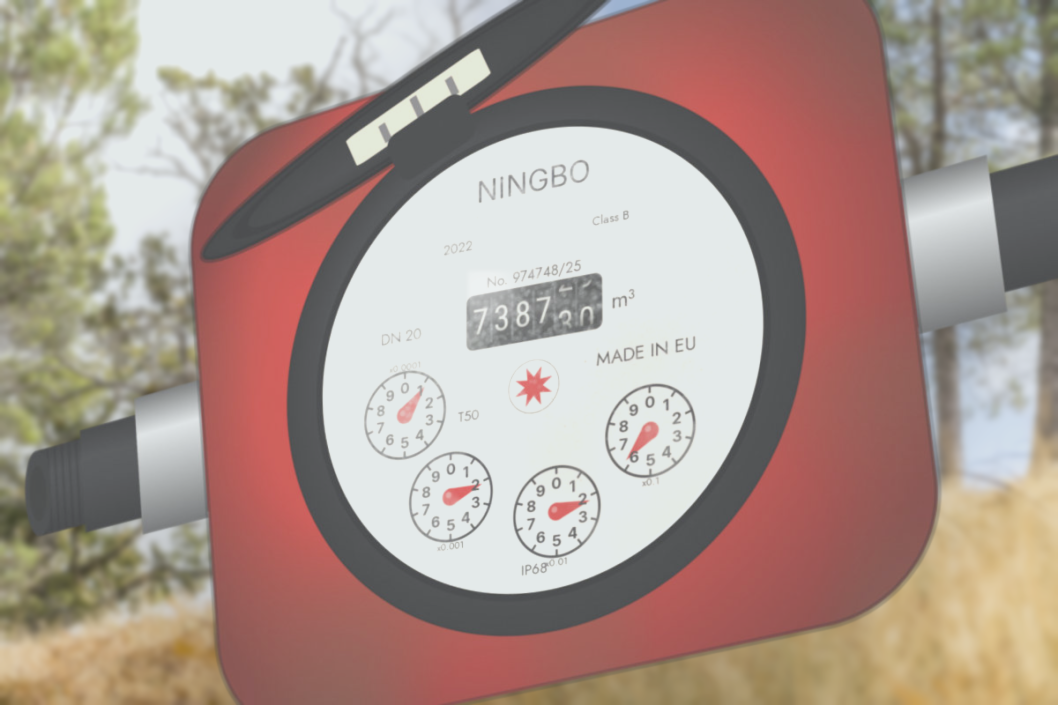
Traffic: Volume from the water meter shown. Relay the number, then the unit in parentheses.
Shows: 738729.6221 (m³)
